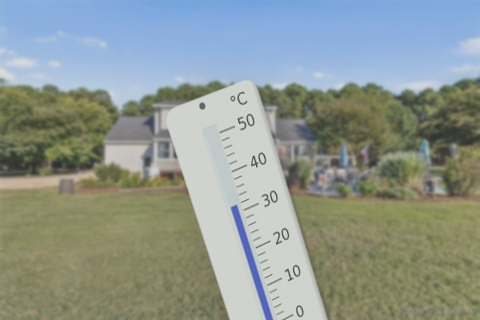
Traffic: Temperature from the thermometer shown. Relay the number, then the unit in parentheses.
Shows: 32 (°C)
